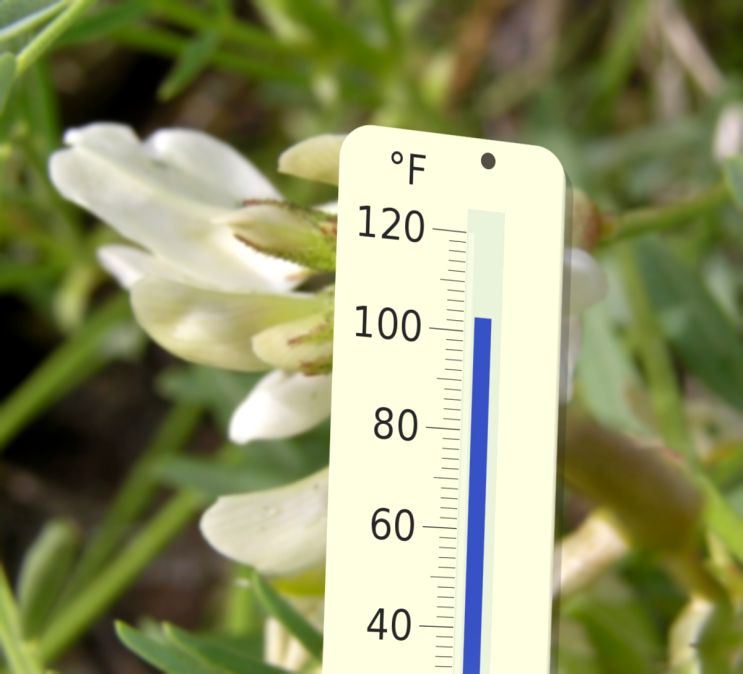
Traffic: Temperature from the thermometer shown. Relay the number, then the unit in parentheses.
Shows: 103 (°F)
